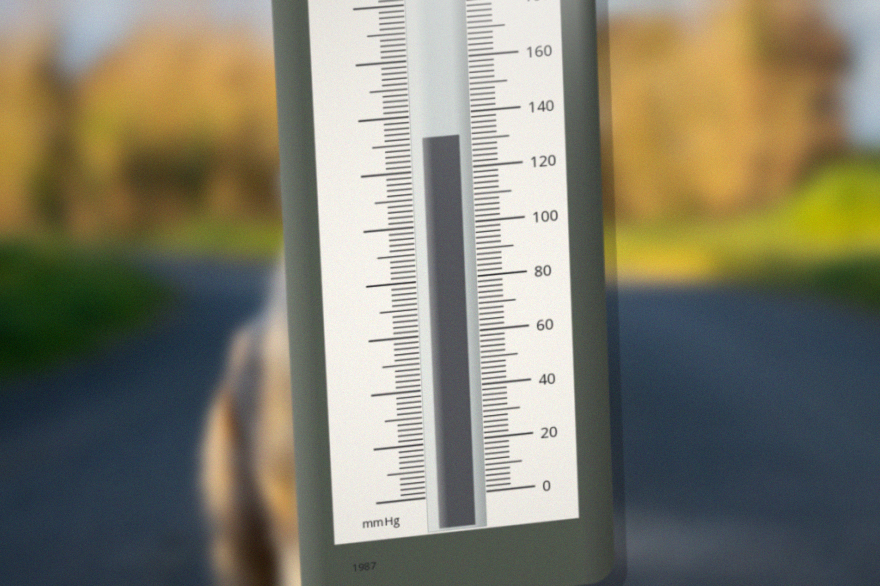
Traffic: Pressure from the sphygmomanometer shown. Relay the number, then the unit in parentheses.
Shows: 132 (mmHg)
